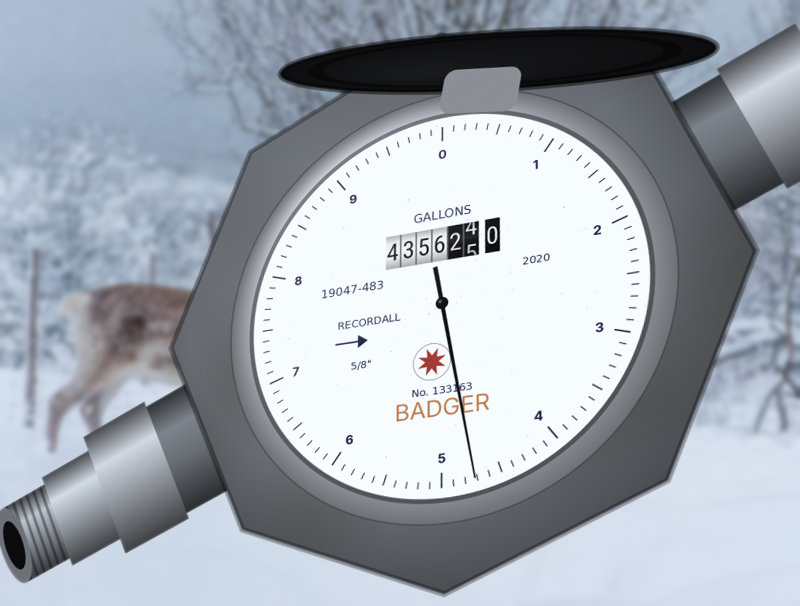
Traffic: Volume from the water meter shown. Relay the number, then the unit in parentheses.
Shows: 4356244.7 (gal)
